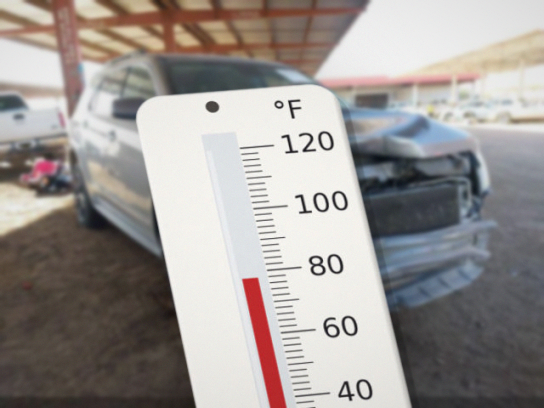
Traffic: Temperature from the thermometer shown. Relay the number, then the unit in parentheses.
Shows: 78 (°F)
